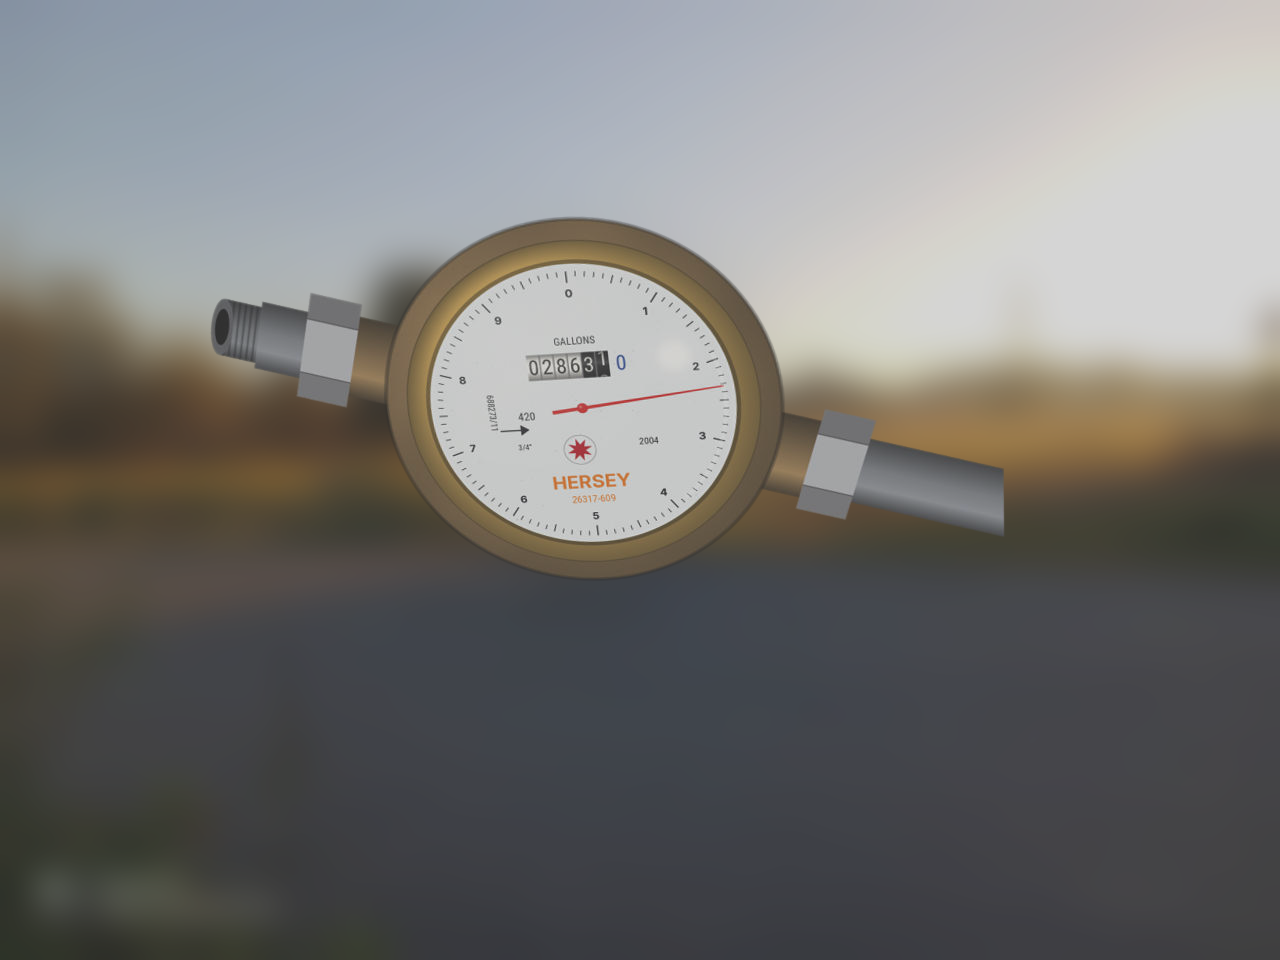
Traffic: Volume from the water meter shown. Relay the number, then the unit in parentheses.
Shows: 286312.3 (gal)
